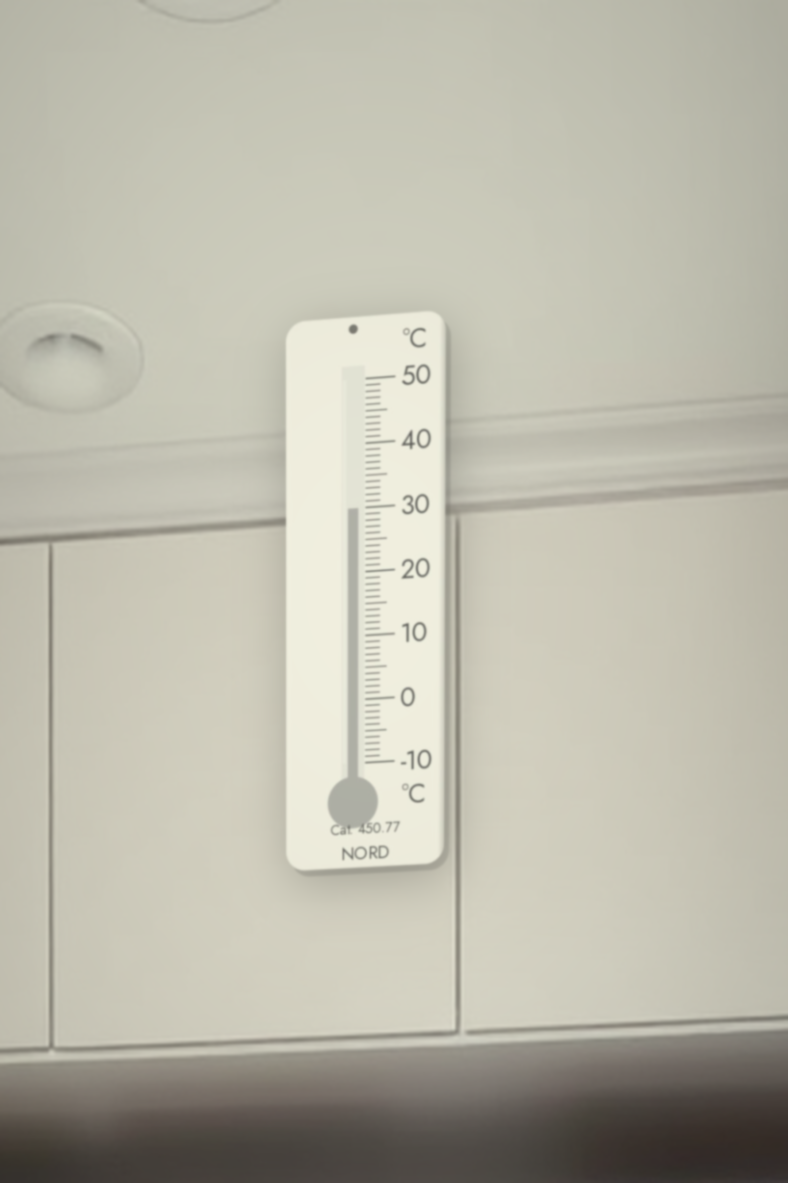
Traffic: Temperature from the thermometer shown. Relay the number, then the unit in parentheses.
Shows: 30 (°C)
